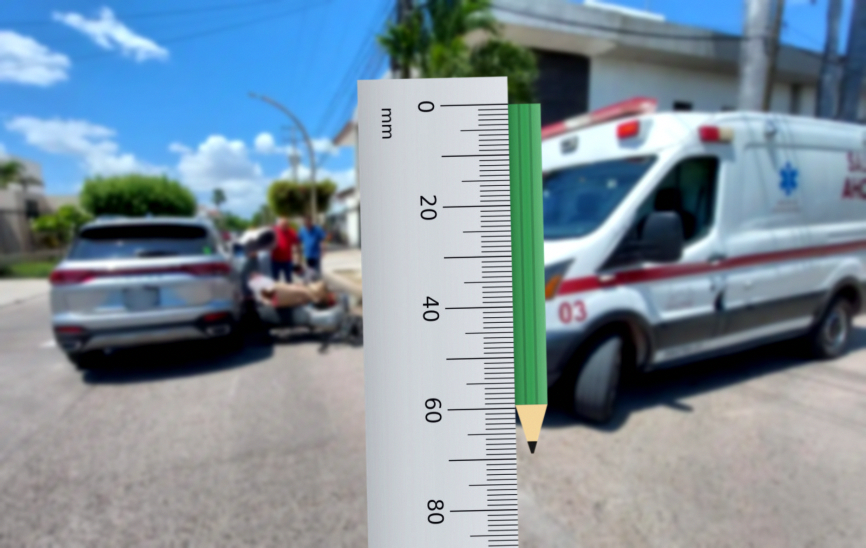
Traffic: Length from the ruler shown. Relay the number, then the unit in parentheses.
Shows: 69 (mm)
